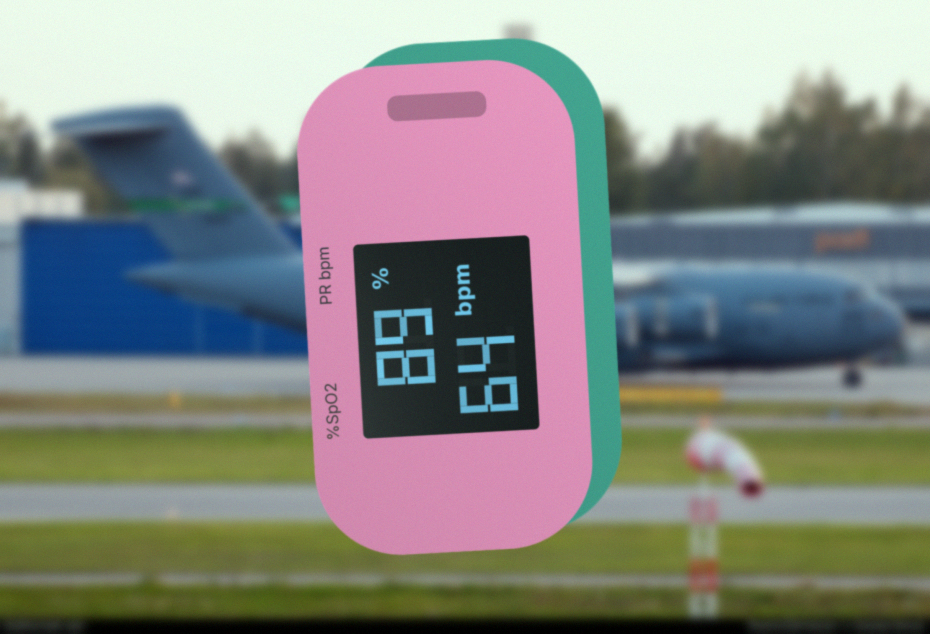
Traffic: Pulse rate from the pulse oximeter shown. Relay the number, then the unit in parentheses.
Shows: 64 (bpm)
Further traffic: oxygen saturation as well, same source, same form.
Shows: 89 (%)
